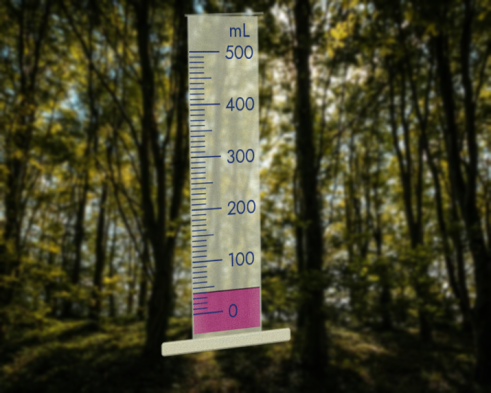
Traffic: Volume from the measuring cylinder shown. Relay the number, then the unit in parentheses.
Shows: 40 (mL)
